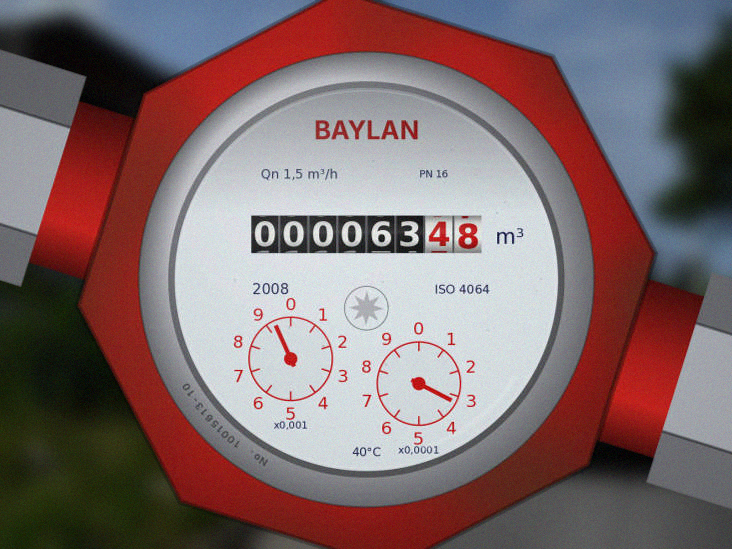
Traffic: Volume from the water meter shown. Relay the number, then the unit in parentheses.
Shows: 63.4793 (m³)
